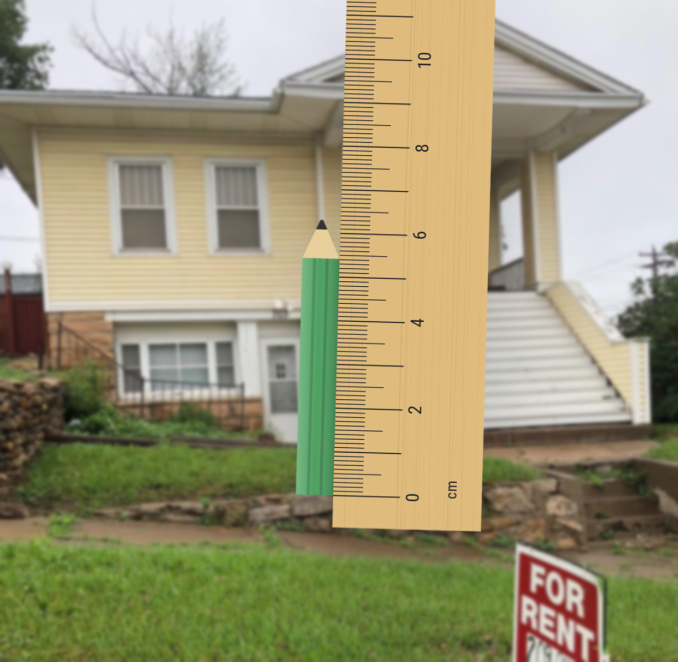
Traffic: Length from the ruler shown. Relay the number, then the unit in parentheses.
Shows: 6.3 (cm)
